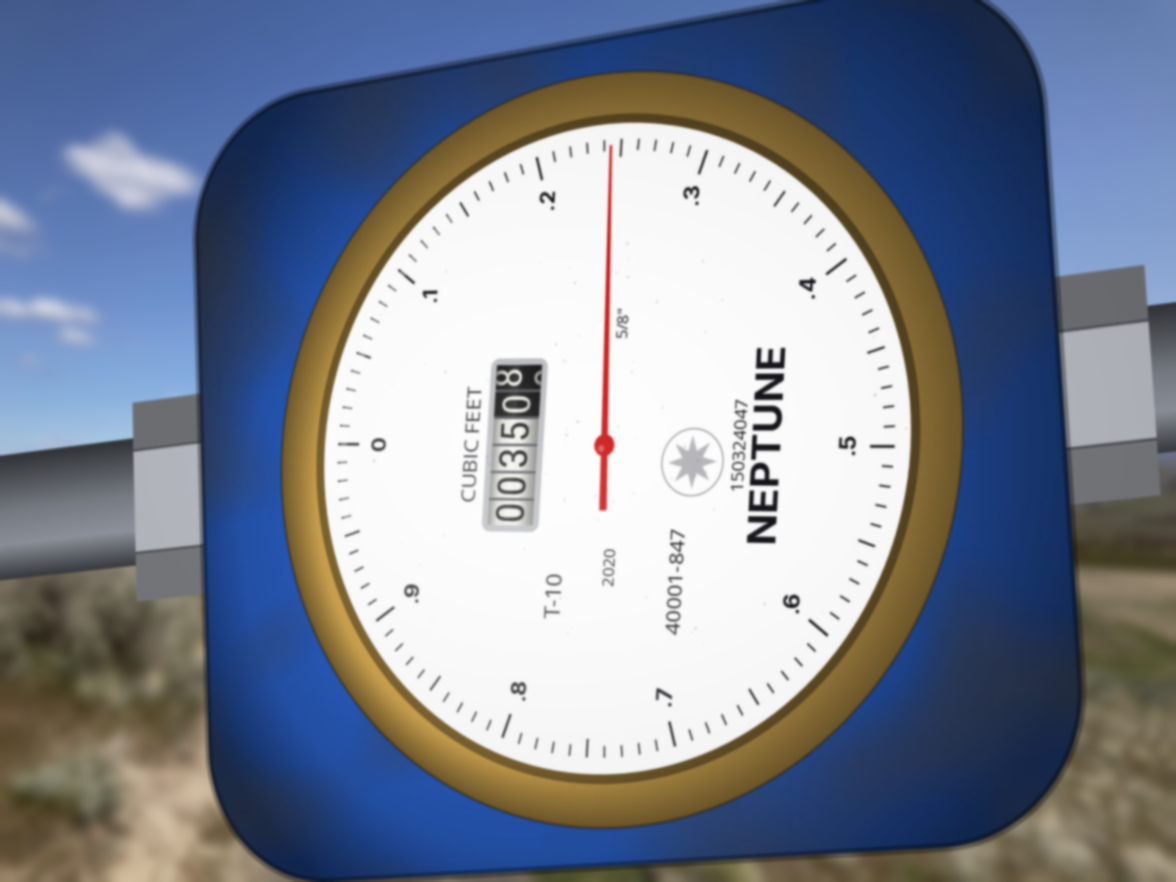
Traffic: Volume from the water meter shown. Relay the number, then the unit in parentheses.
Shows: 3508.24 (ft³)
